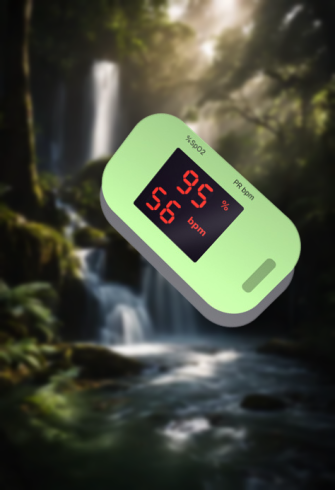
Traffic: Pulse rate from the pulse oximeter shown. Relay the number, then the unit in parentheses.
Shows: 56 (bpm)
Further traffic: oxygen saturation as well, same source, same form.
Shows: 95 (%)
